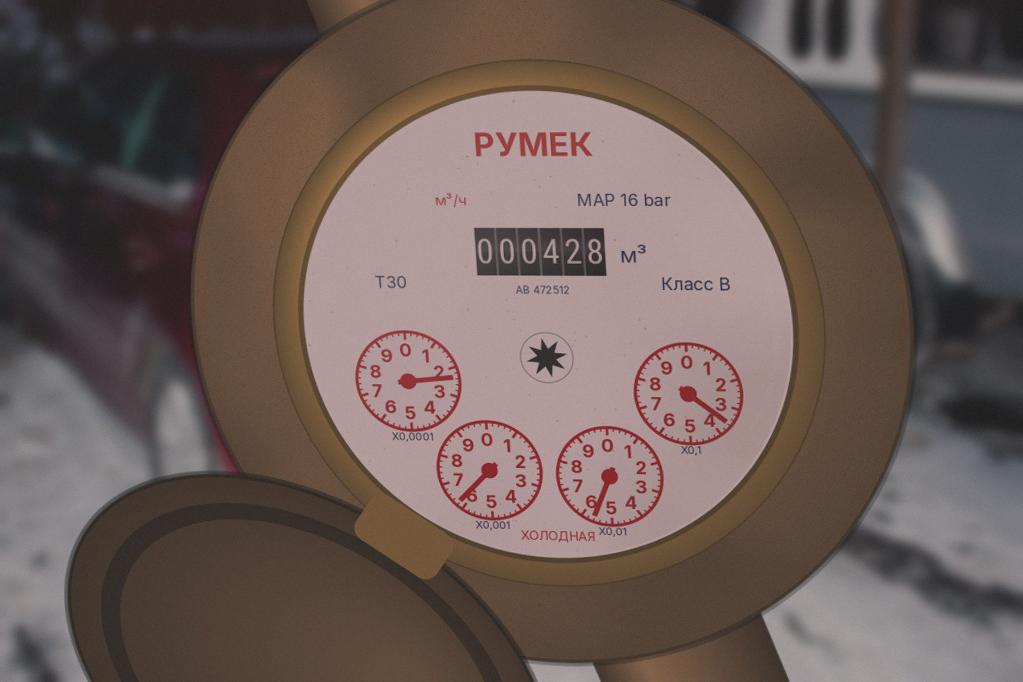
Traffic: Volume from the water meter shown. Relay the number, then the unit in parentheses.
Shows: 428.3562 (m³)
